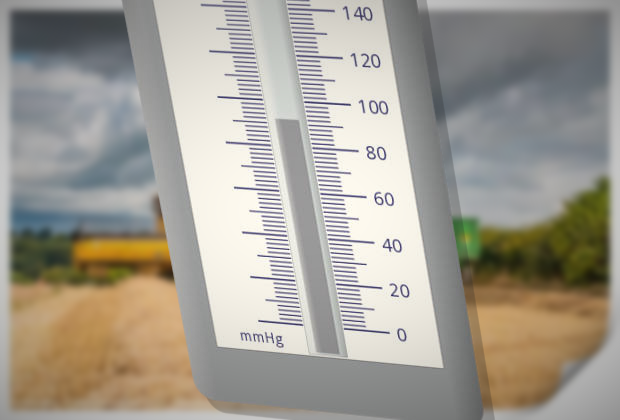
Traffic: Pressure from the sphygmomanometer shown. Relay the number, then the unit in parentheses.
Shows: 92 (mmHg)
